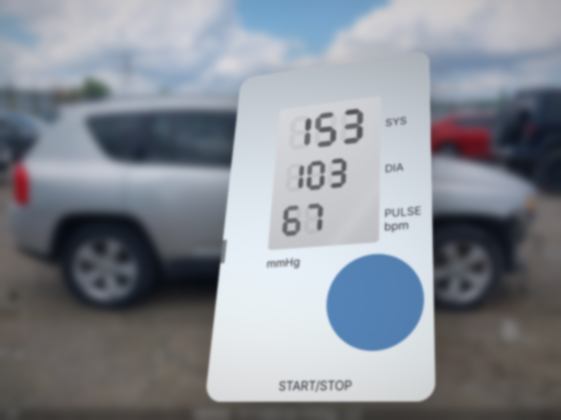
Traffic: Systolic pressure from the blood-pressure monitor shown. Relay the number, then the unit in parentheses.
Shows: 153 (mmHg)
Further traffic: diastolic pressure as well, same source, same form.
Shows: 103 (mmHg)
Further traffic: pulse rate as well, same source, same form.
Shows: 67 (bpm)
